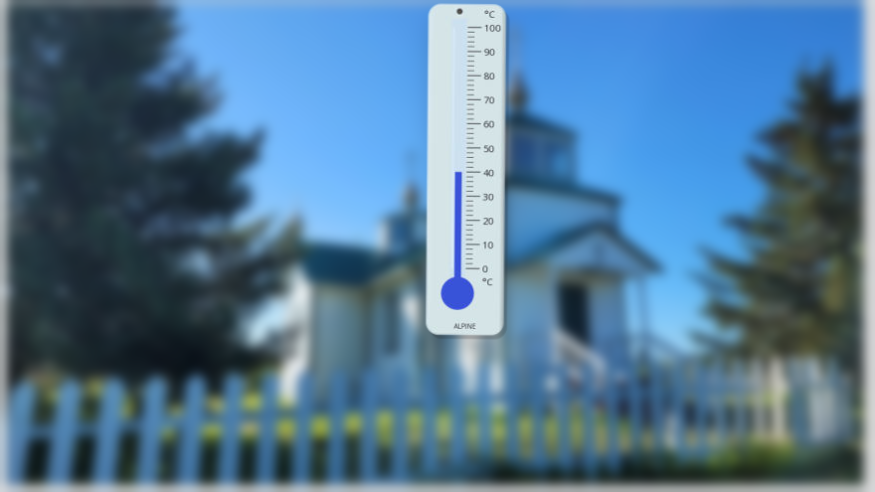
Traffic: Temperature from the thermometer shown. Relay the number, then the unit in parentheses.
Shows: 40 (°C)
